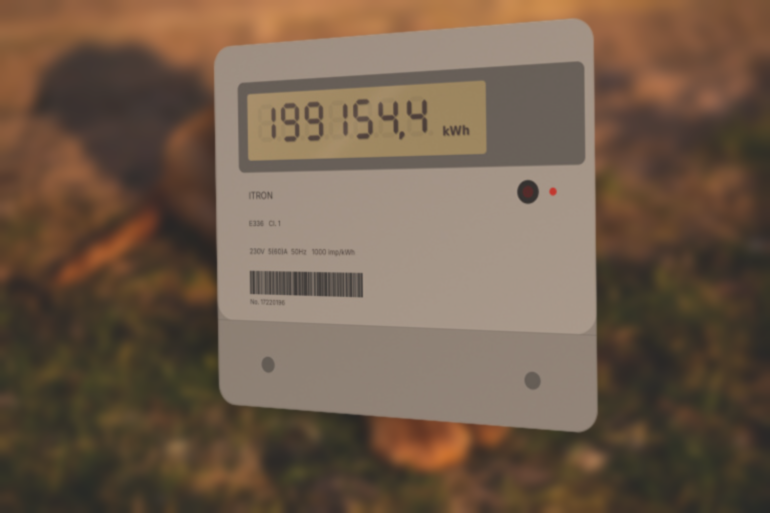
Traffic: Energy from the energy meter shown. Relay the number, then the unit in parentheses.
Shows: 199154.4 (kWh)
